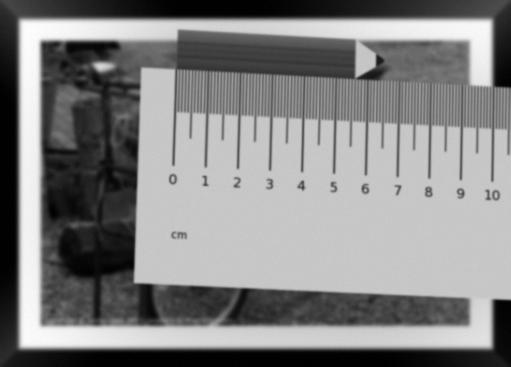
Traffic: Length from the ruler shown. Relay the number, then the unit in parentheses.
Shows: 6.5 (cm)
